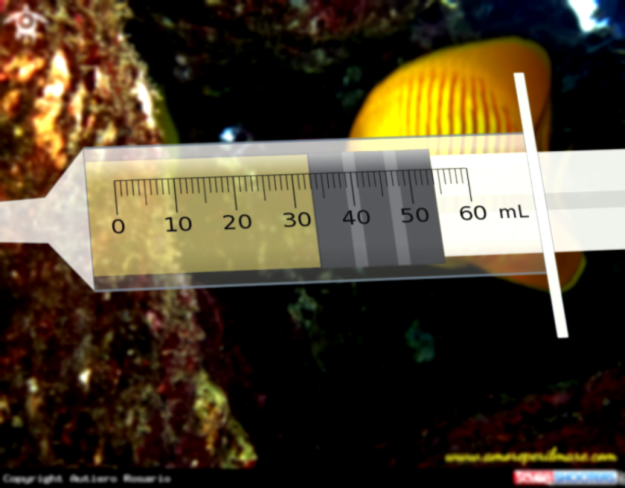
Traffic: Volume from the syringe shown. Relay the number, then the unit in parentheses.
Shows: 33 (mL)
